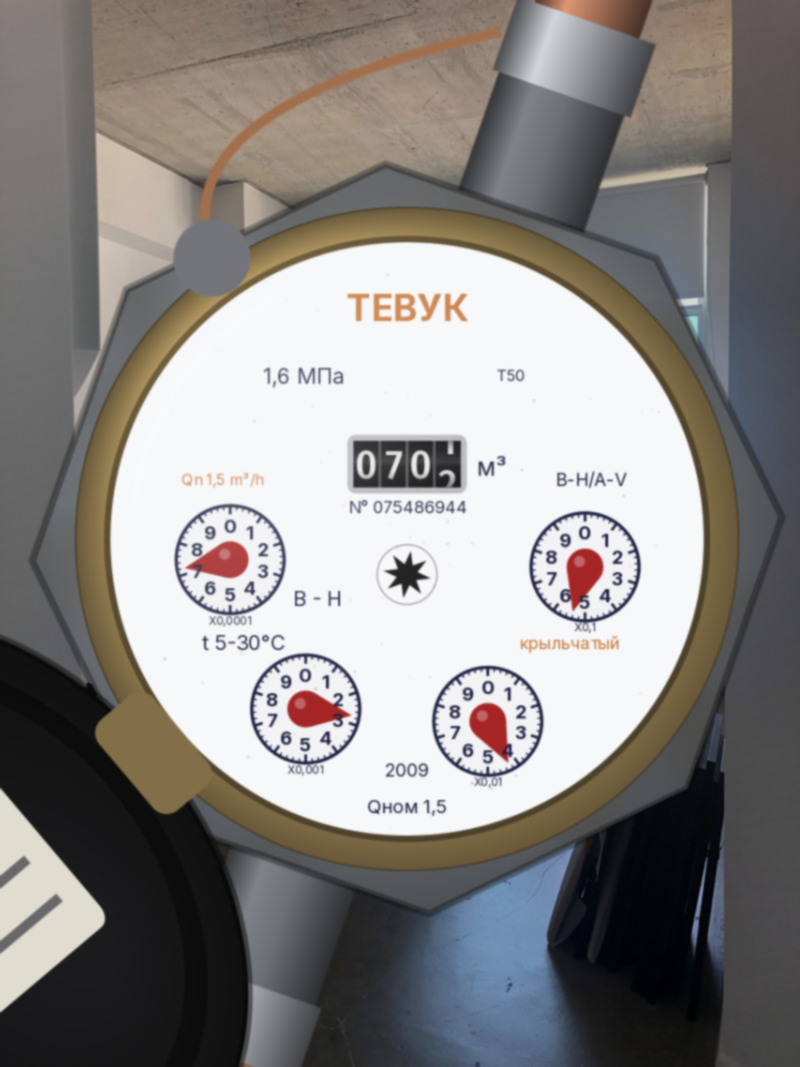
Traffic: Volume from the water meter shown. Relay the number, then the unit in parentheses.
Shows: 701.5427 (m³)
